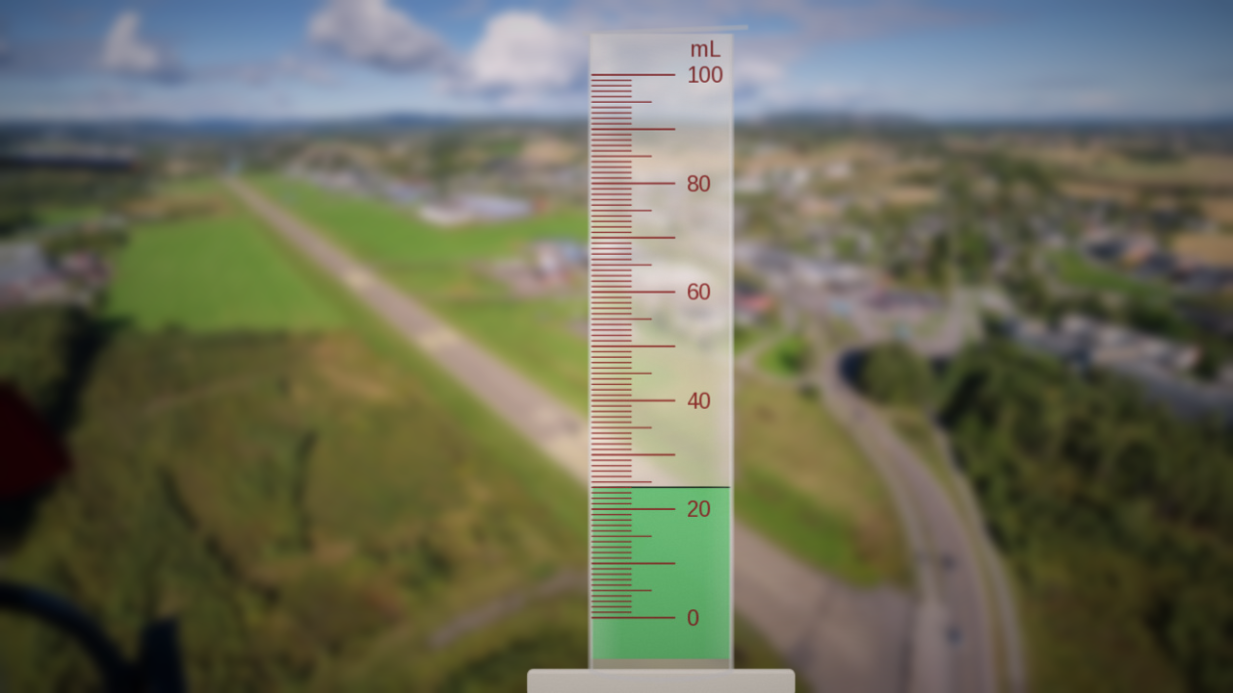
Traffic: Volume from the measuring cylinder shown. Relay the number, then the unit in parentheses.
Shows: 24 (mL)
